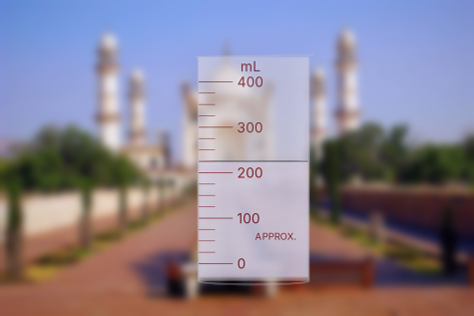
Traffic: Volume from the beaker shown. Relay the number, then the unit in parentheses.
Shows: 225 (mL)
